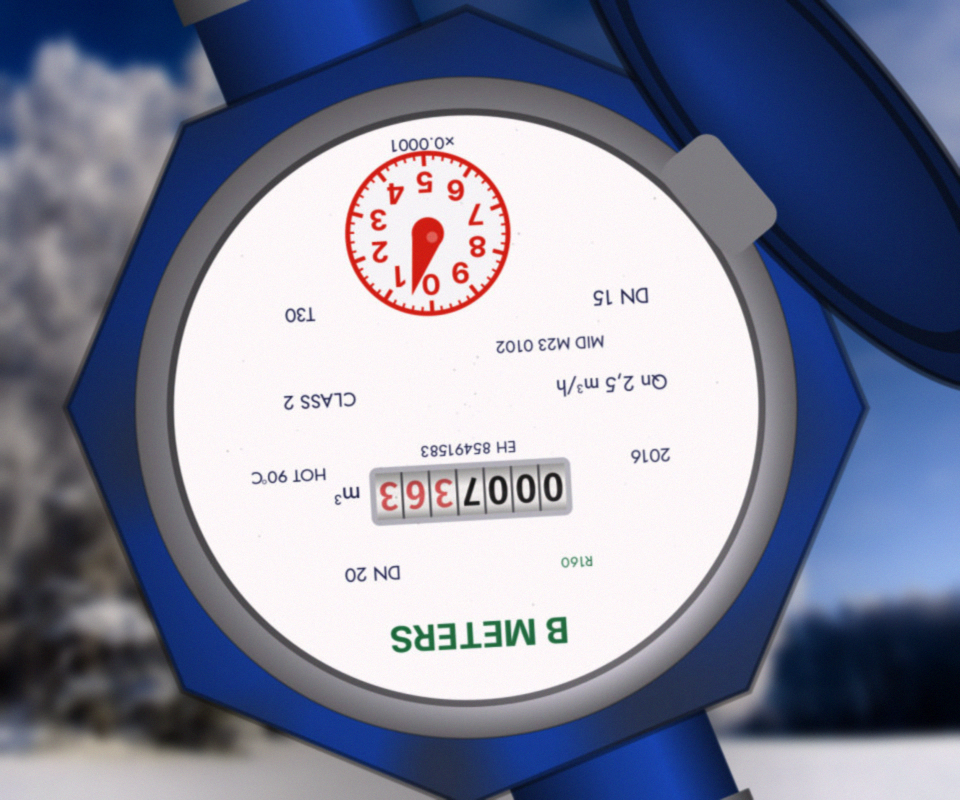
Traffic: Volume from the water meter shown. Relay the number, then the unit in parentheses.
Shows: 7.3630 (m³)
